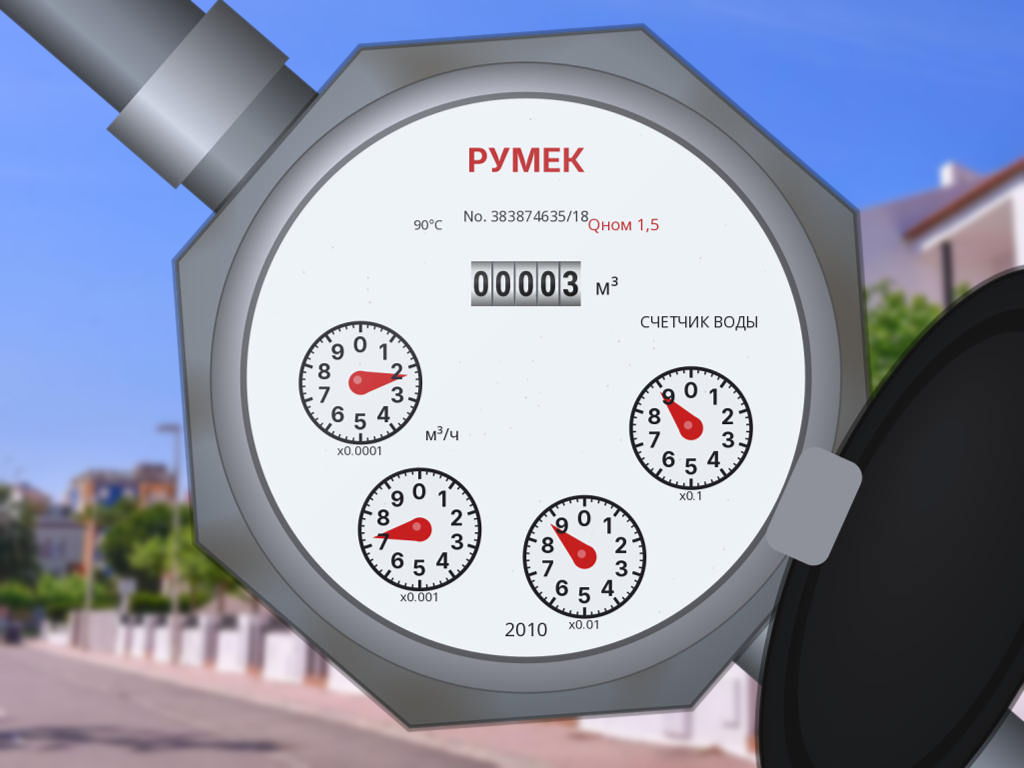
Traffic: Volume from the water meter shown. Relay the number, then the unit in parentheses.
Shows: 3.8872 (m³)
